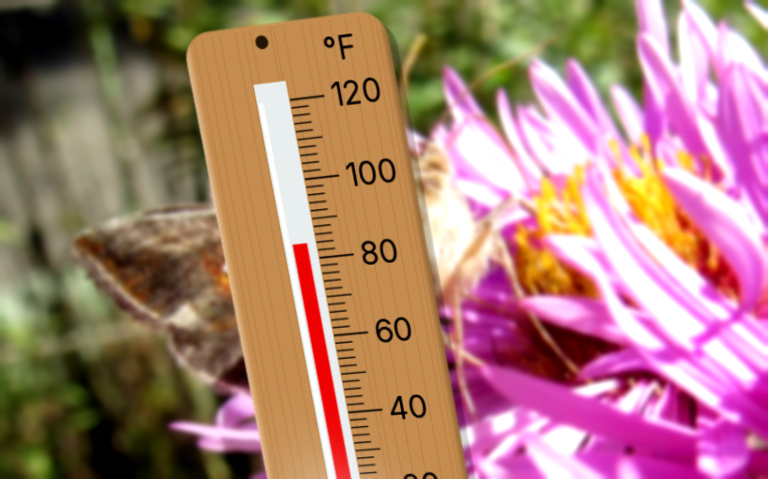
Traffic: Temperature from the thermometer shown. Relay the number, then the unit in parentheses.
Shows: 84 (°F)
